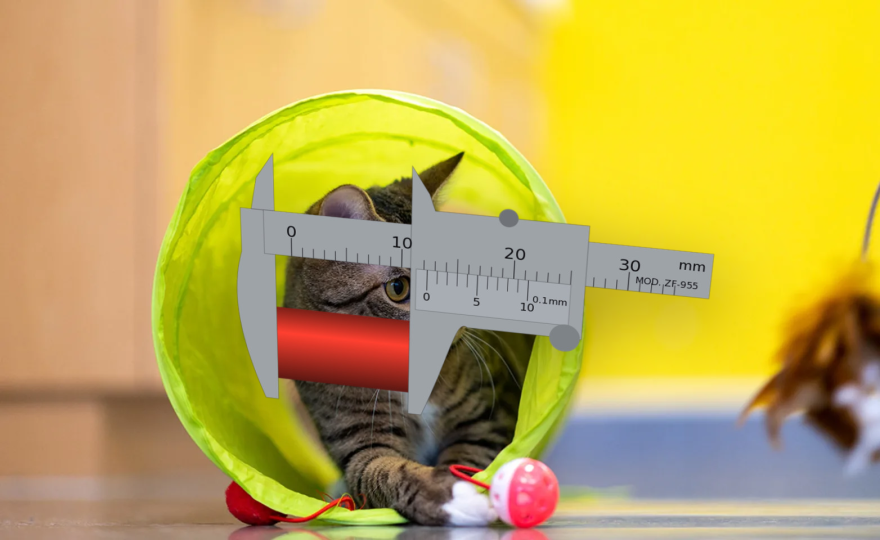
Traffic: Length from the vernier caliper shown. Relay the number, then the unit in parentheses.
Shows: 12.3 (mm)
